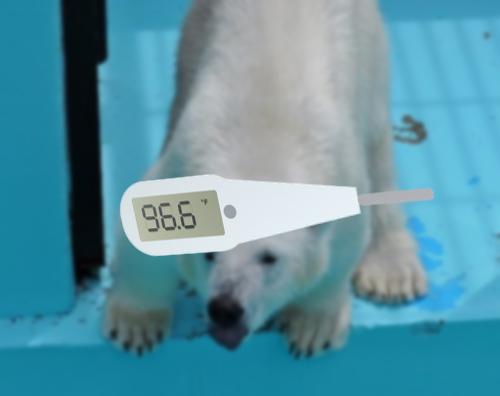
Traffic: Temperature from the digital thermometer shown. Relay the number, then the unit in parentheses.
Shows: 96.6 (°F)
